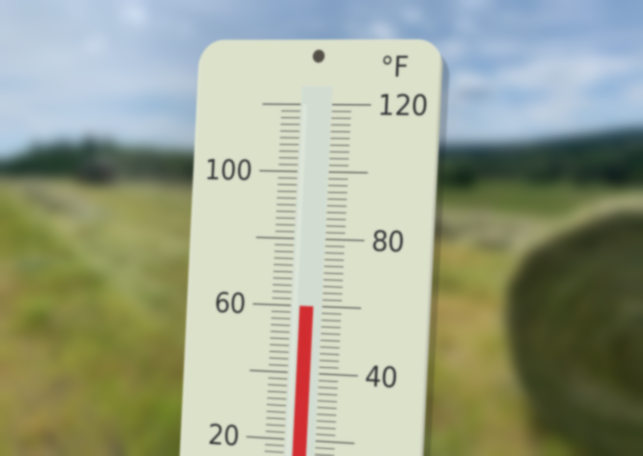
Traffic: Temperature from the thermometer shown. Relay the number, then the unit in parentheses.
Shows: 60 (°F)
